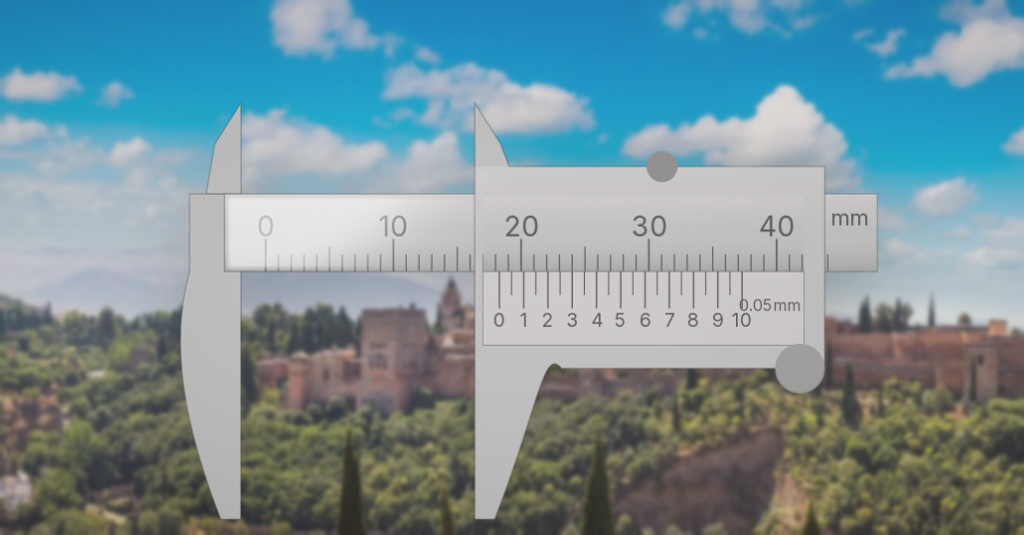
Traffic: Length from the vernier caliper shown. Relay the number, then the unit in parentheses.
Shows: 18.3 (mm)
